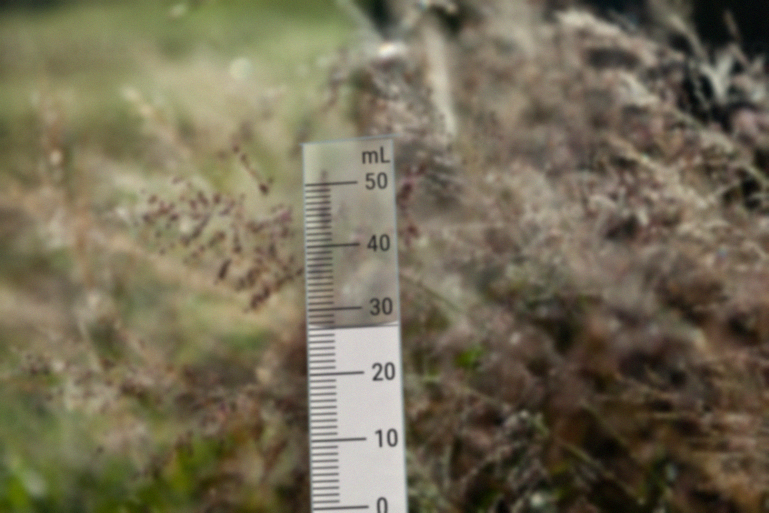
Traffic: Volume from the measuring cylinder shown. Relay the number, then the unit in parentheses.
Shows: 27 (mL)
